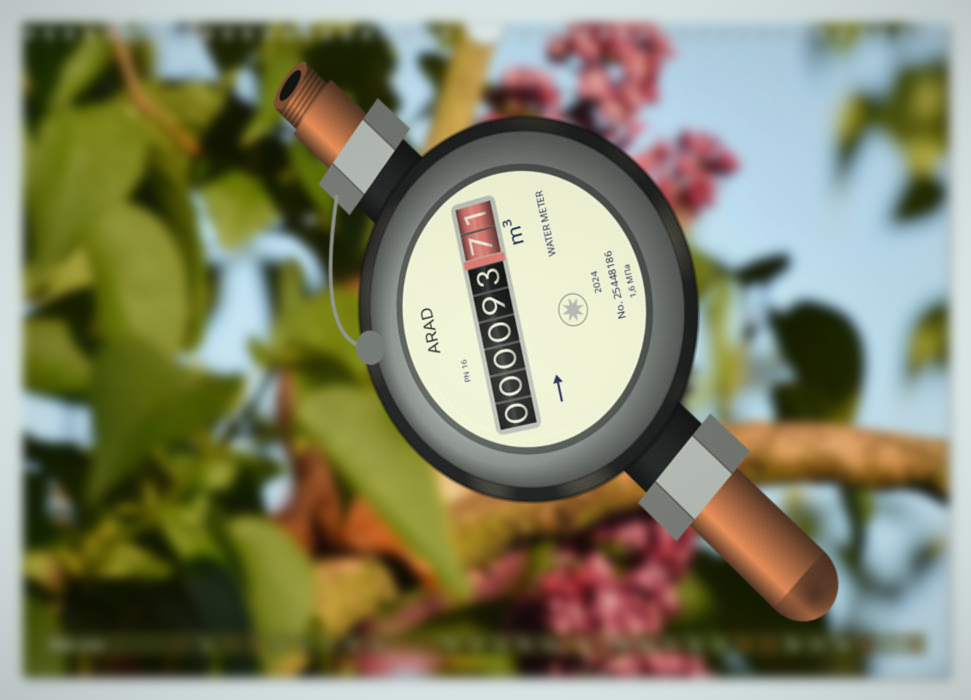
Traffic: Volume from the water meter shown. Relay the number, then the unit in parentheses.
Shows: 93.71 (m³)
